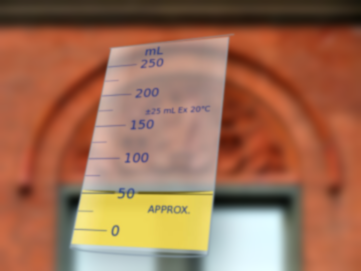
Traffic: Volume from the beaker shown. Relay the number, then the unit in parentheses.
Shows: 50 (mL)
